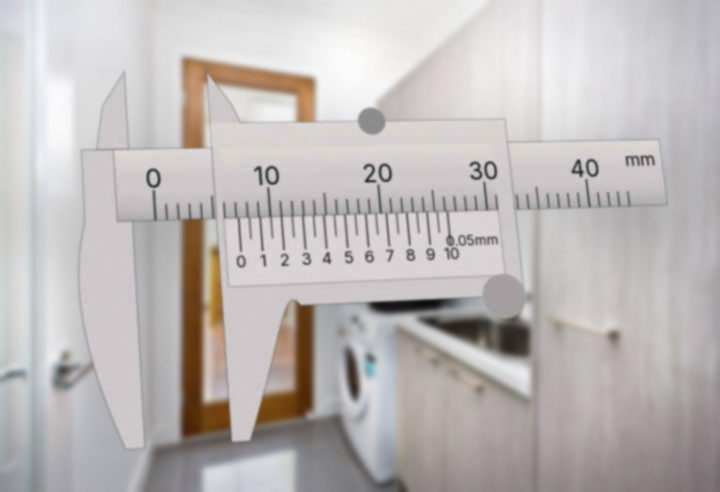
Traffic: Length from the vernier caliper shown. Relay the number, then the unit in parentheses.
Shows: 7.2 (mm)
